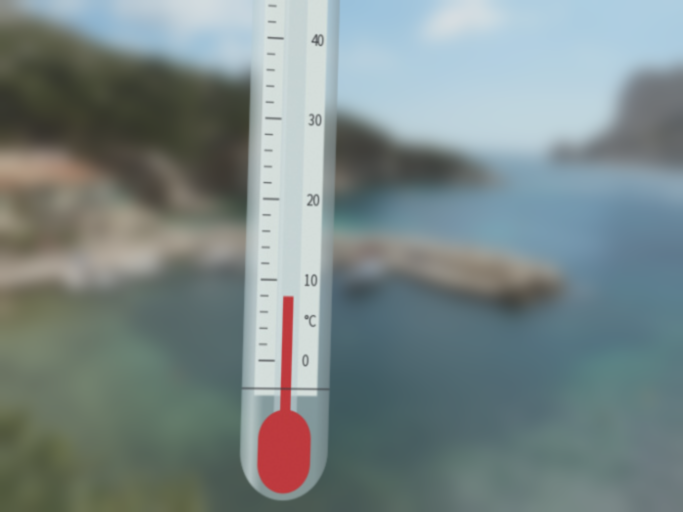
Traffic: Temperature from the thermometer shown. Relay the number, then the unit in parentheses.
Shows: 8 (°C)
